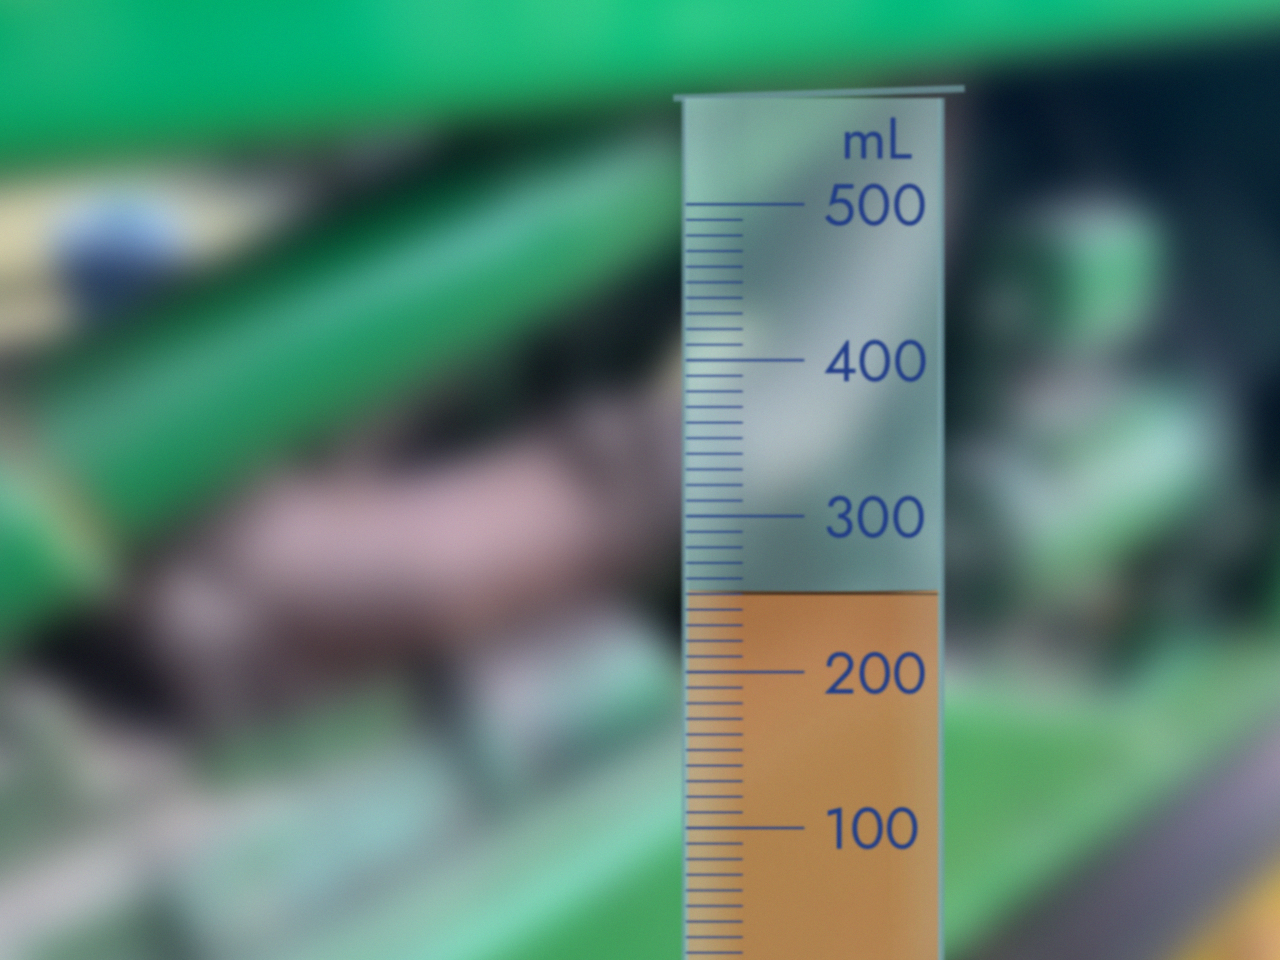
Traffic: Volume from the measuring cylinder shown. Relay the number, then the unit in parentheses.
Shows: 250 (mL)
